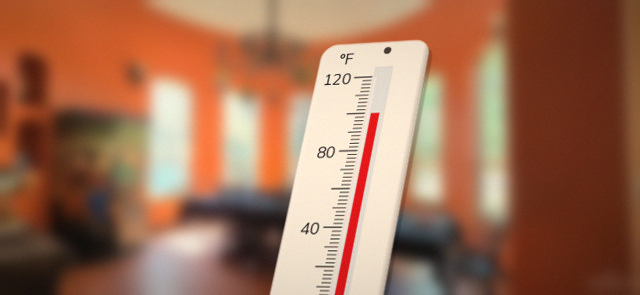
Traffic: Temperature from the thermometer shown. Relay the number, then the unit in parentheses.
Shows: 100 (°F)
